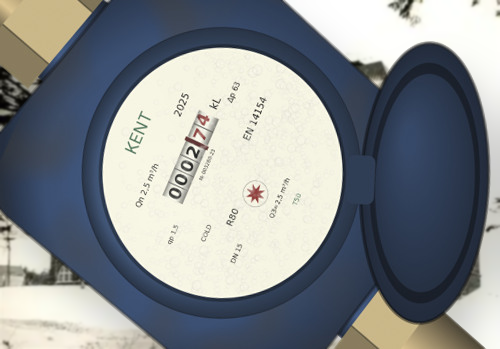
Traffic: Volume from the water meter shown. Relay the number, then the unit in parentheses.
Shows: 2.74 (kL)
